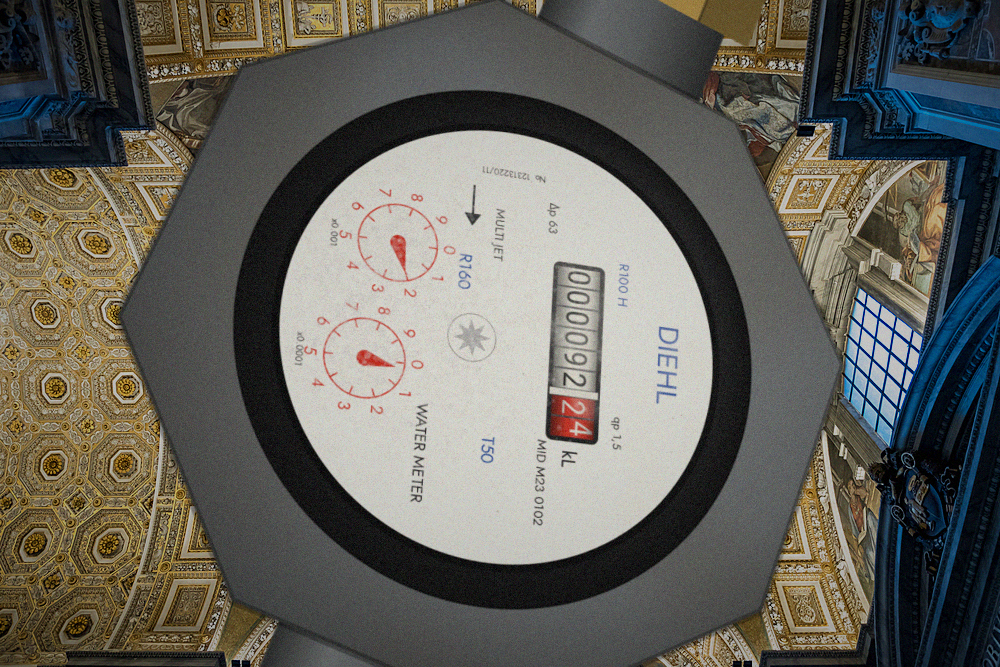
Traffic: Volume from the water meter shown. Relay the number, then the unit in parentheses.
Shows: 92.2420 (kL)
